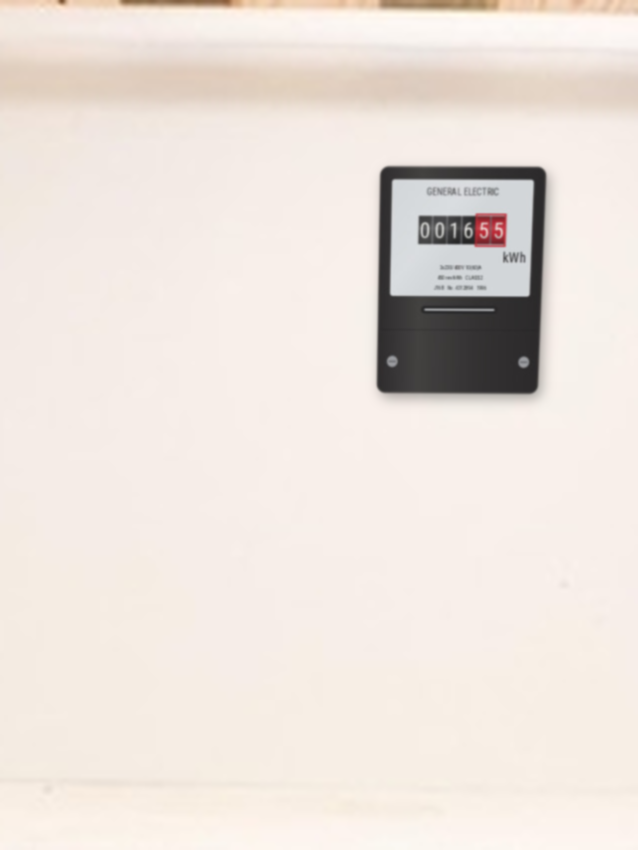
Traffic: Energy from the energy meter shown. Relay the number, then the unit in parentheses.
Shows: 16.55 (kWh)
